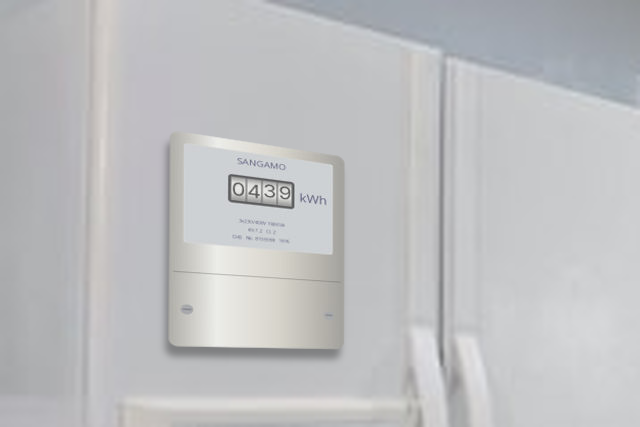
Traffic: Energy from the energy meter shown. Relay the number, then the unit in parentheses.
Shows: 439 (kWh)
